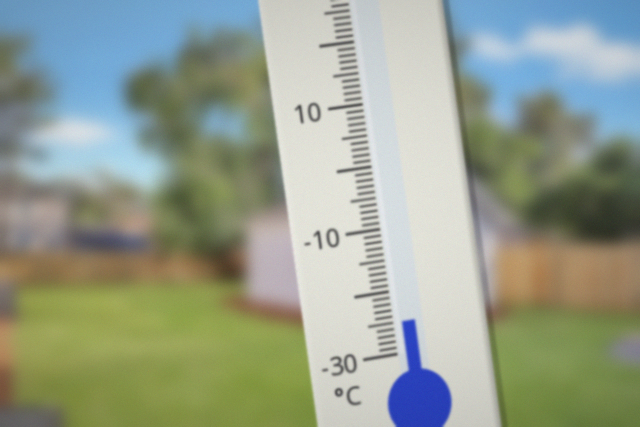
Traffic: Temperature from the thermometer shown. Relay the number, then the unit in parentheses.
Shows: -25 (°C)
